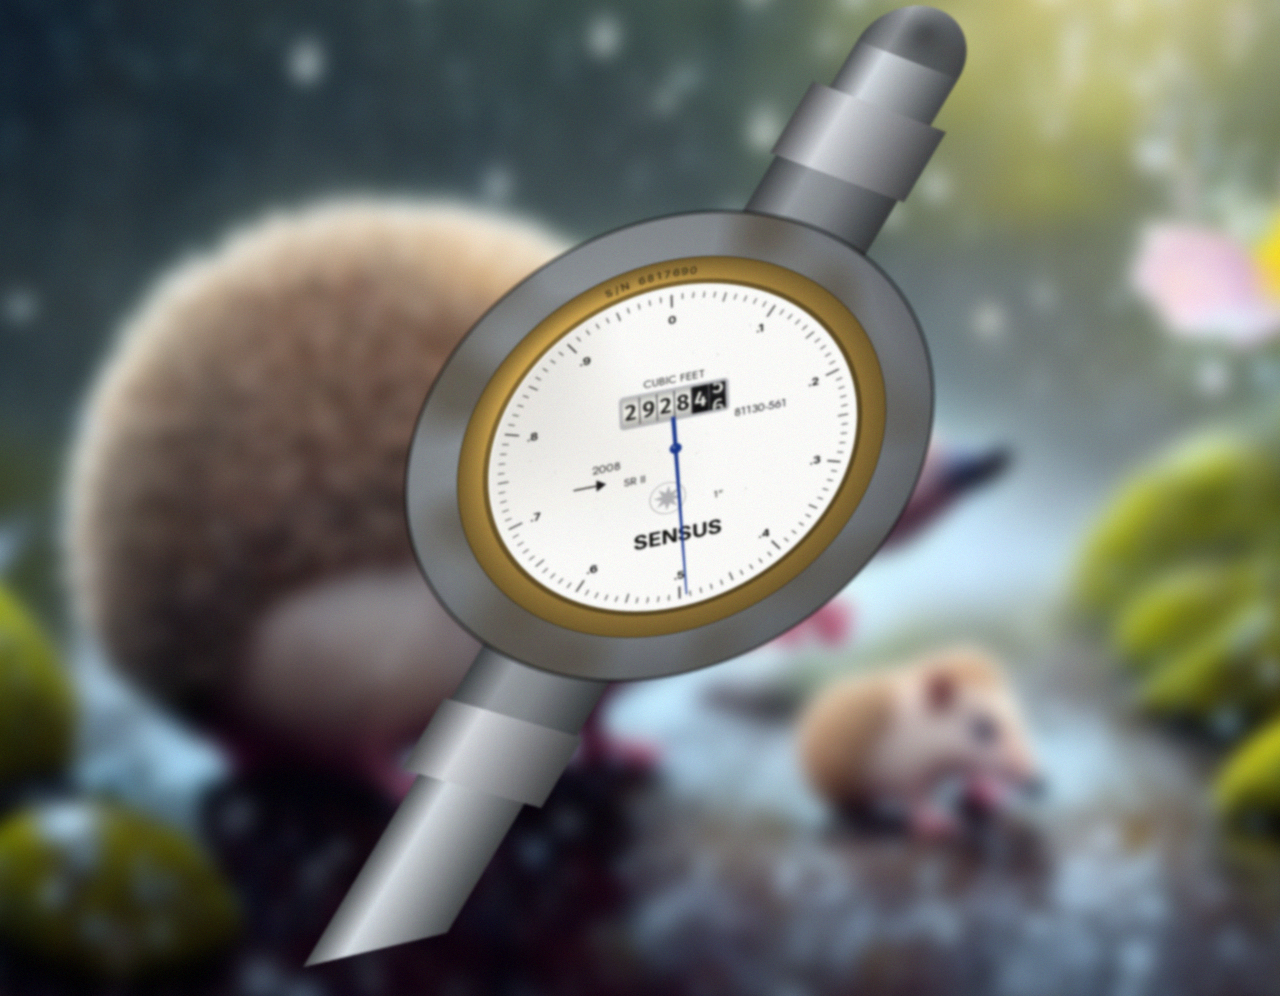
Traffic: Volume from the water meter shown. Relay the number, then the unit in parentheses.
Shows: 292845.49 (ft³)
